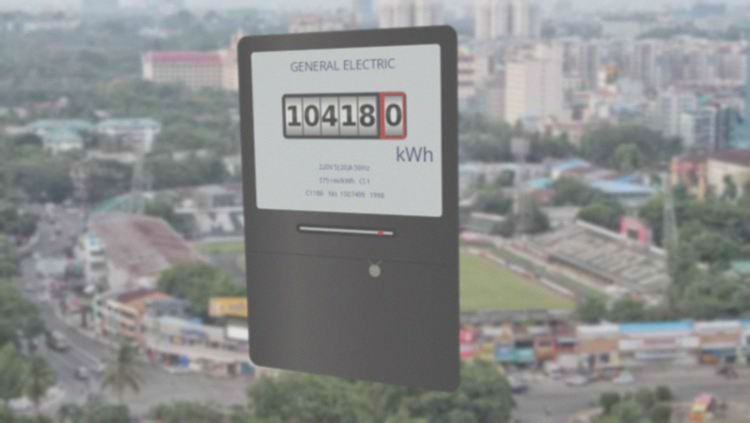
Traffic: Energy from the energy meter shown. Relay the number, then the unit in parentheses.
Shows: 10418.0 (kWh)
